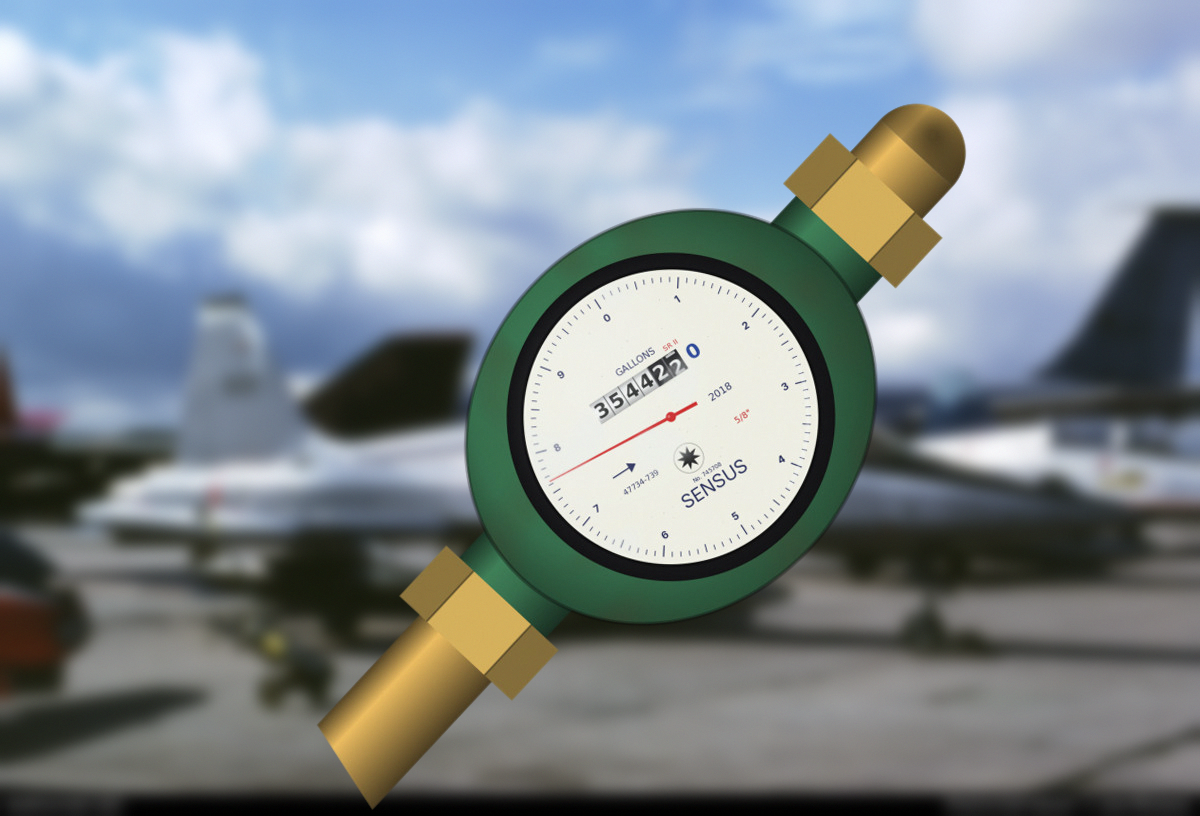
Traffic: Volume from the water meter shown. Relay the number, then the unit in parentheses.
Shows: 3544217.6 (gal)
